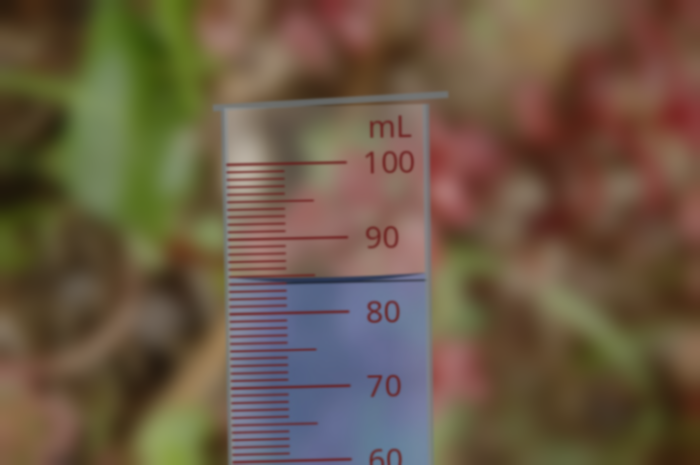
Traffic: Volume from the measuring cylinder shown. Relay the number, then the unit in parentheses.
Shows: 84 (mL)
